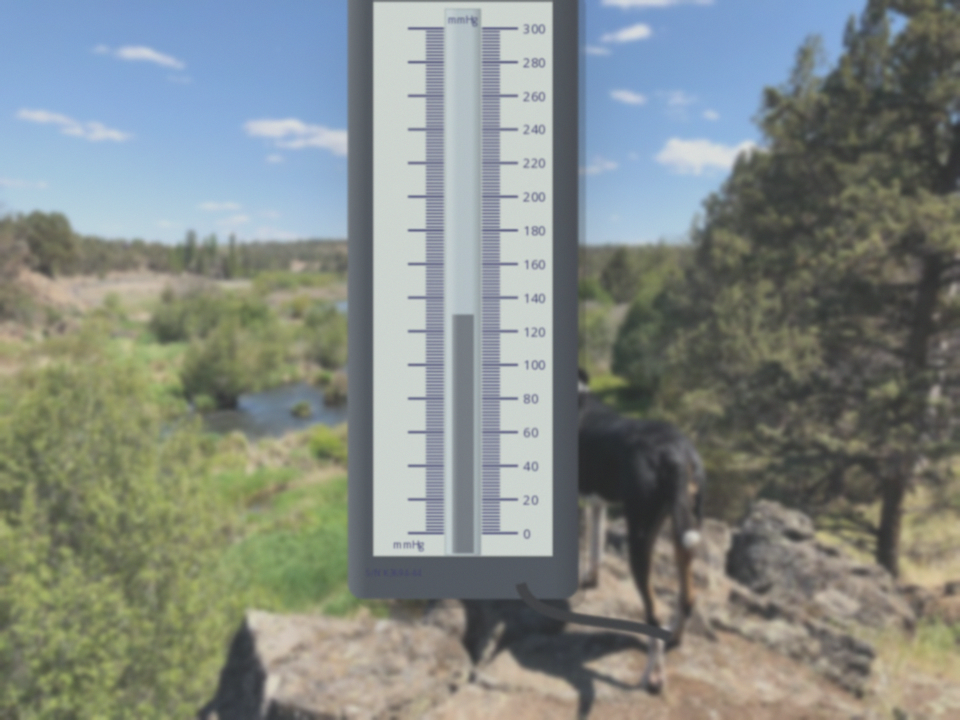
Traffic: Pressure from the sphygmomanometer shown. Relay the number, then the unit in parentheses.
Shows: 130 (mmHg)
